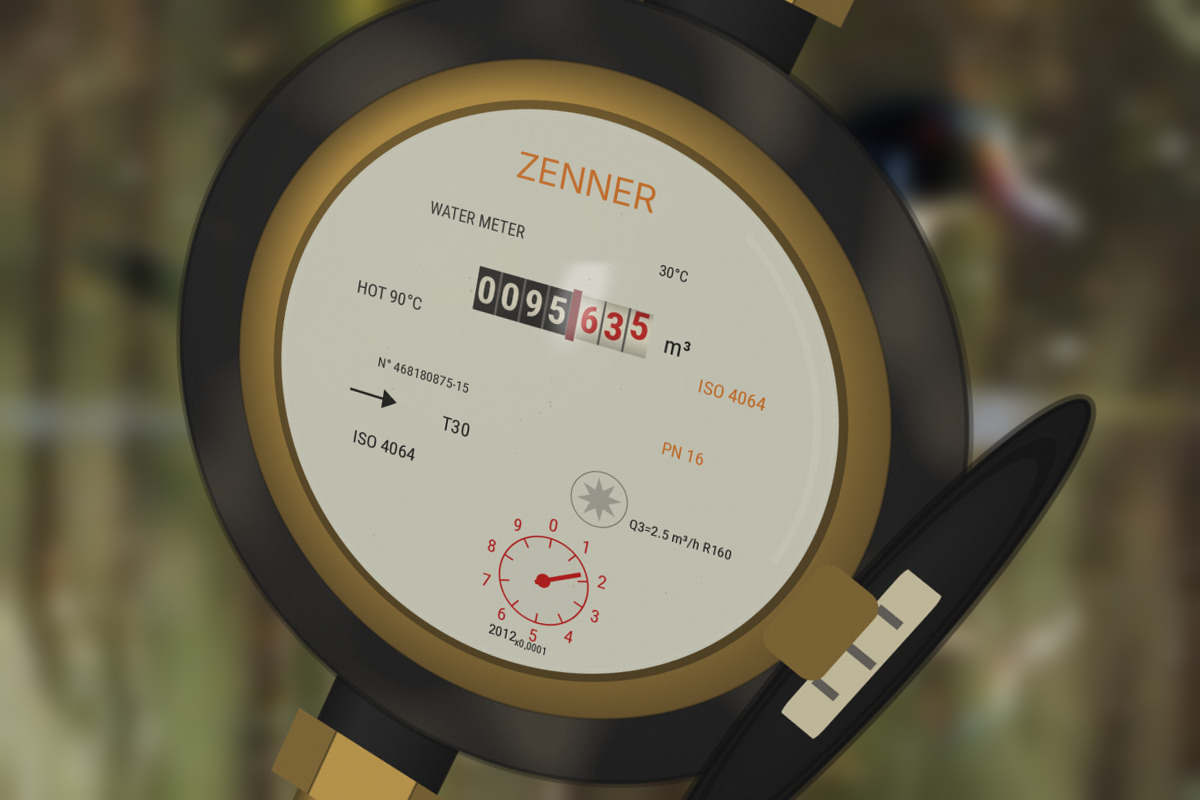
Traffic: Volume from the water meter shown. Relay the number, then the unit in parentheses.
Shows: 95.6351 (m³)
